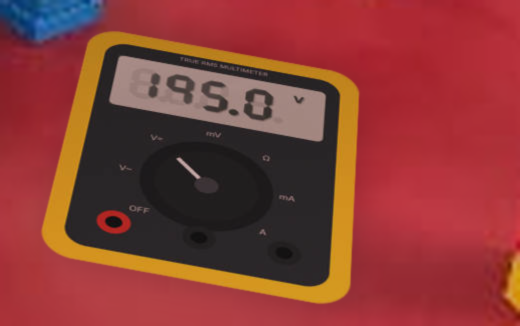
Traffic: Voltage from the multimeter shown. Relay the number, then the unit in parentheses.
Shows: 195.0 (V)
